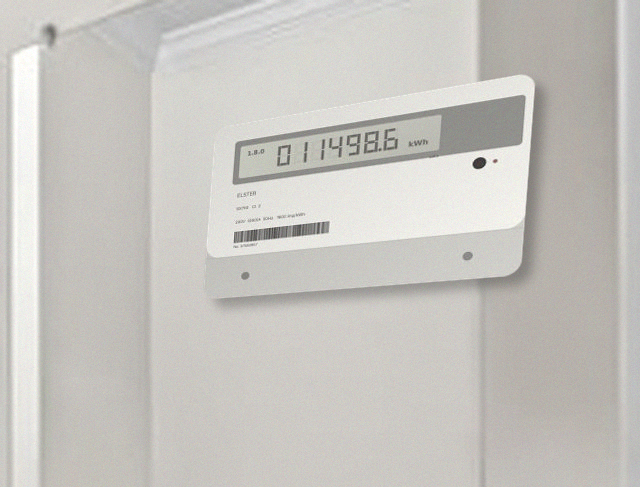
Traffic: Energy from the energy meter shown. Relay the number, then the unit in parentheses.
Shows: 11498.6 (kWh)
